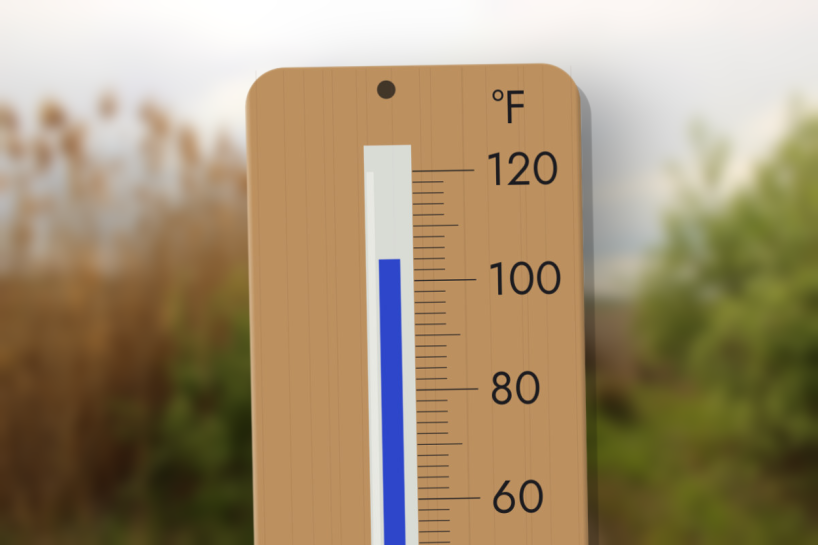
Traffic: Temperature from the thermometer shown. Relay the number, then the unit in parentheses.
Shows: 104 (°F)
